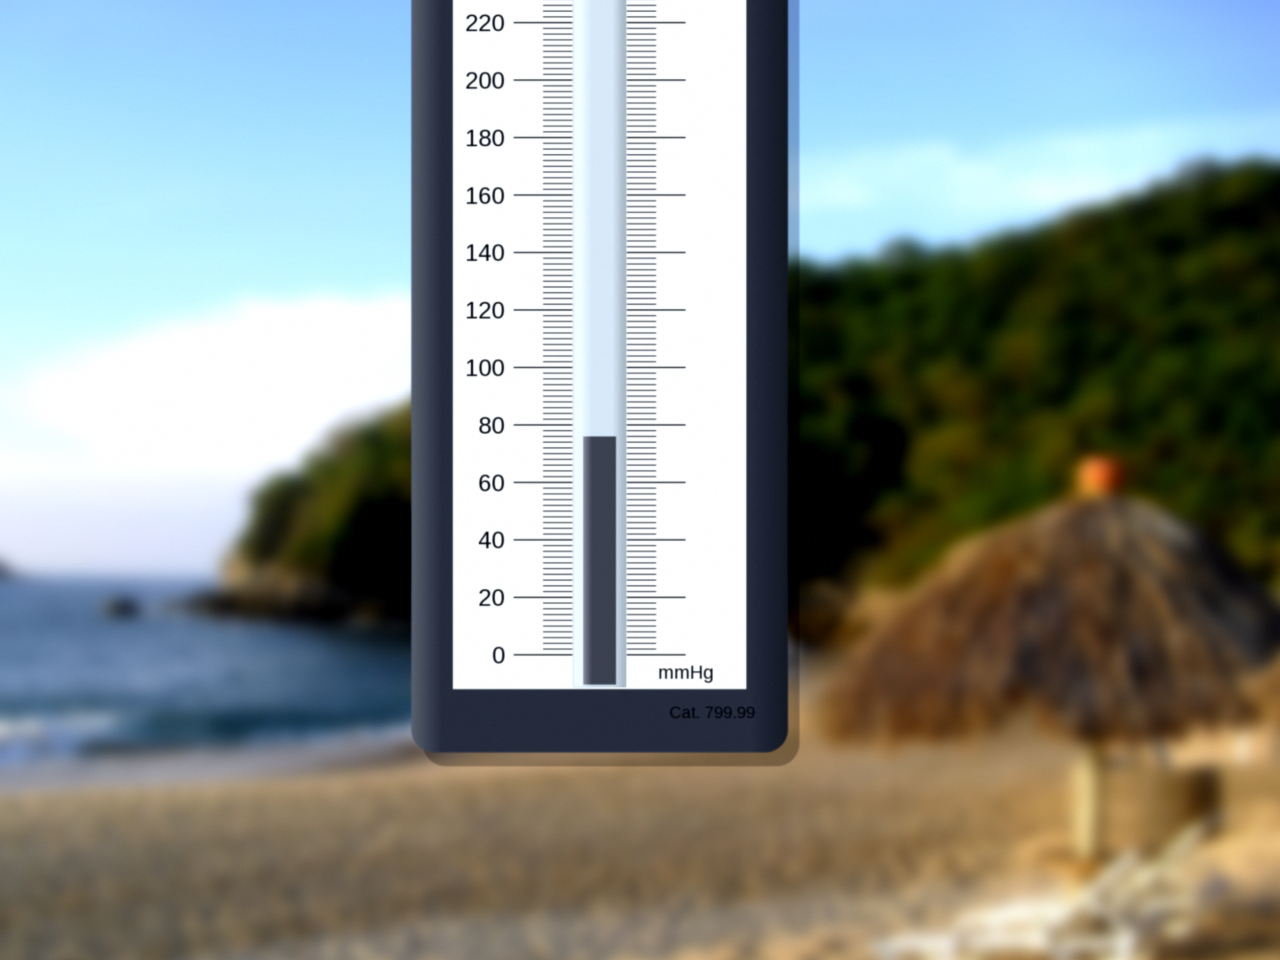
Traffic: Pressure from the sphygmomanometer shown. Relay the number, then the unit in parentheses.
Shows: 76 (mmHg)
